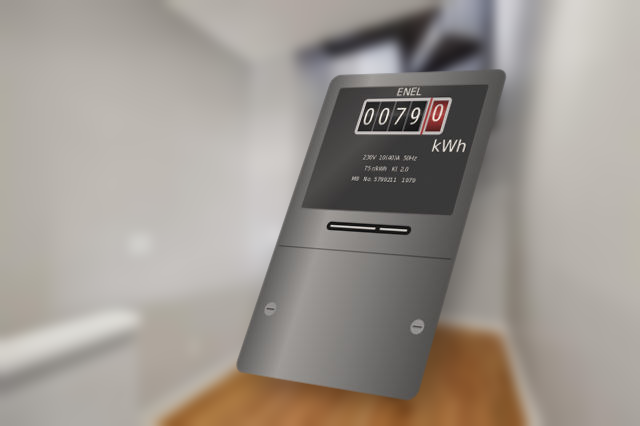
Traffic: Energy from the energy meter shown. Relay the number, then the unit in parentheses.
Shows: 79.0 (kWh)
